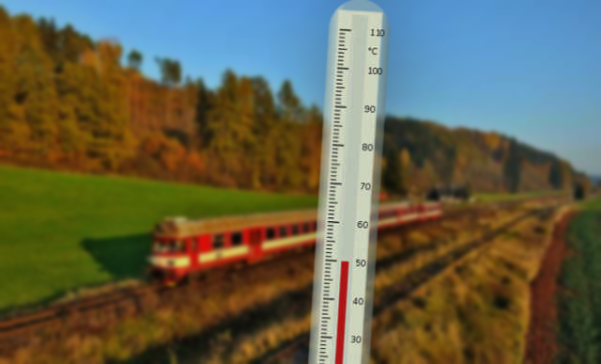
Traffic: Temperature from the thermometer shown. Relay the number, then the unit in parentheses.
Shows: 50 (°C)
